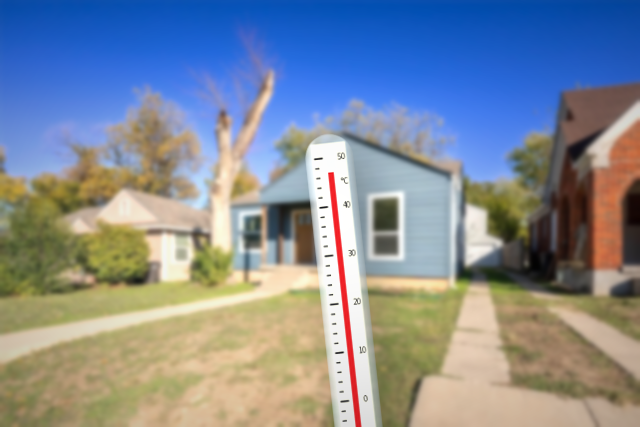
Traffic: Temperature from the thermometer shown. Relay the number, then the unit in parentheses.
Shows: 47 (°C)
